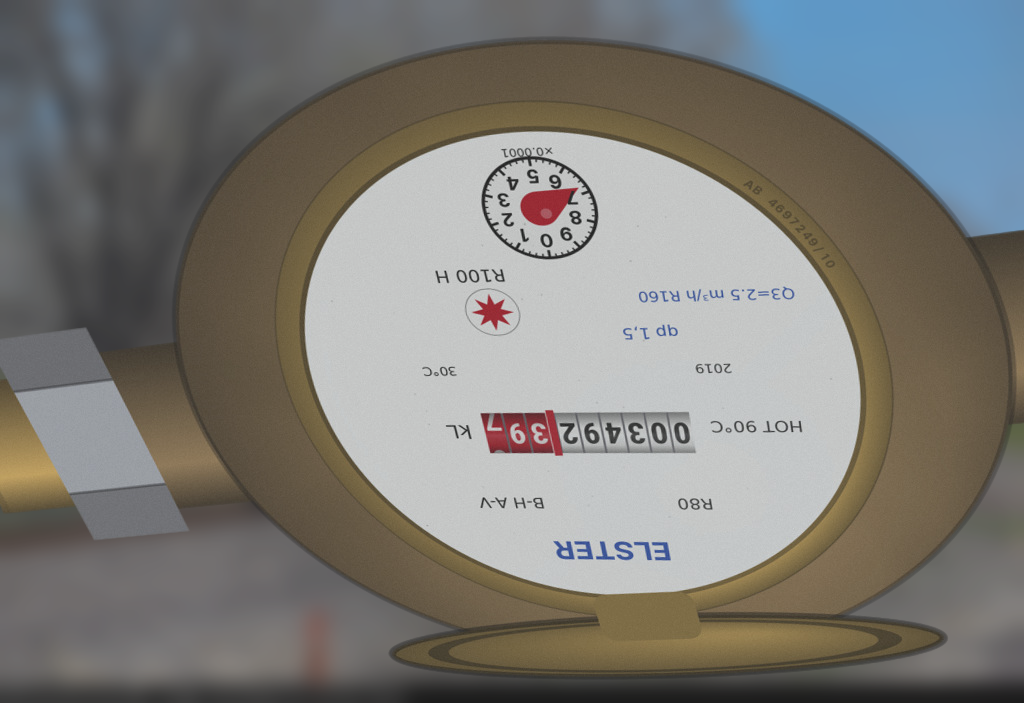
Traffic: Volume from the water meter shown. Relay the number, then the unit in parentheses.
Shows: 3492.3966 (kL)
